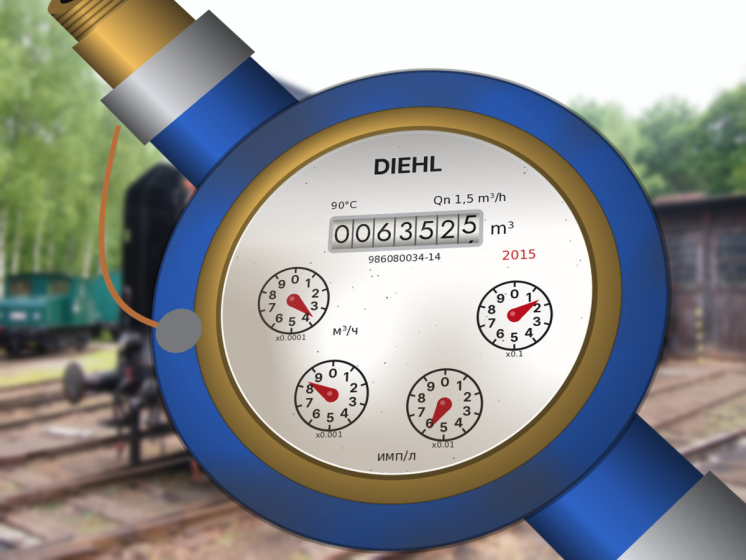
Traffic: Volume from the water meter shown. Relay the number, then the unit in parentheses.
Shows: 63525.1583 (m³)
